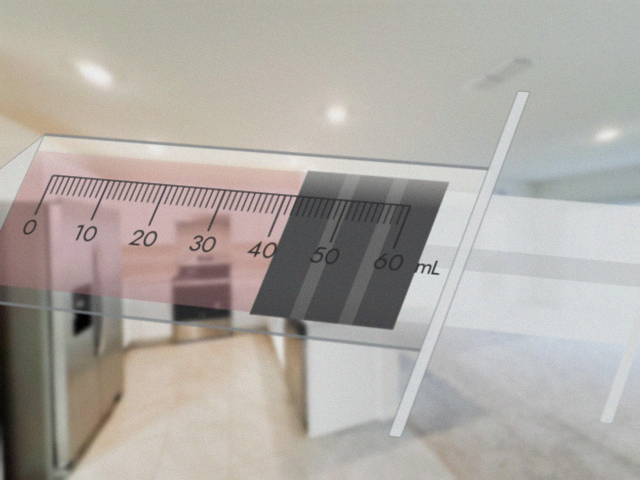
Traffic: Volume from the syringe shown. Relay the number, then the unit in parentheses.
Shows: 42 (mL)
